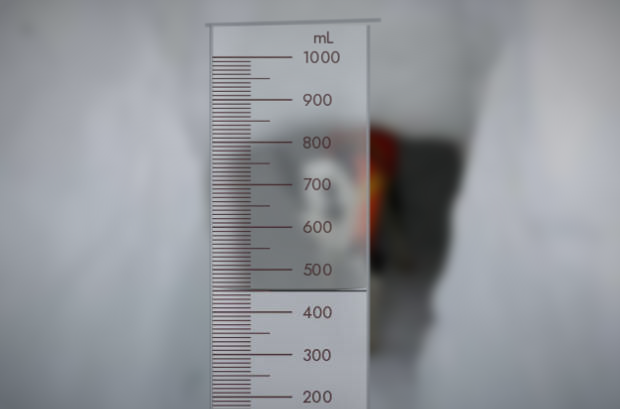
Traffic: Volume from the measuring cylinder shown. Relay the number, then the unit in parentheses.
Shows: 450 (mL)
